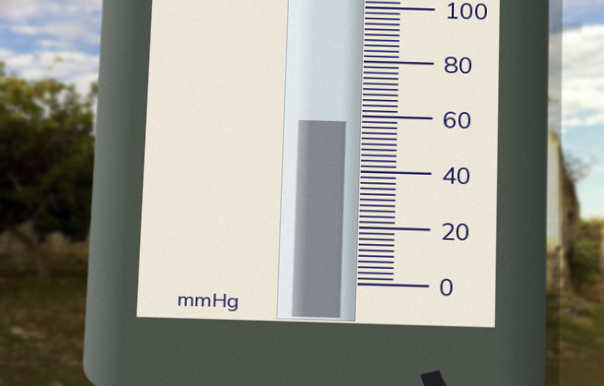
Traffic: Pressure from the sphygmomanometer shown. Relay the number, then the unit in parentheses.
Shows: 58 (mmHg)
